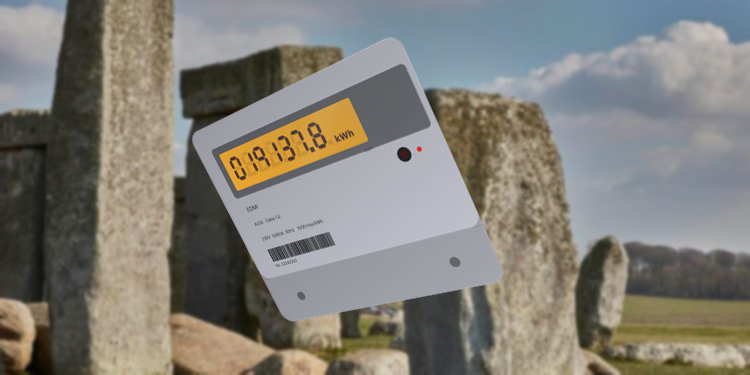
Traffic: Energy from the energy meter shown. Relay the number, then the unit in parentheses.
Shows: 19137.8 (kWh)
